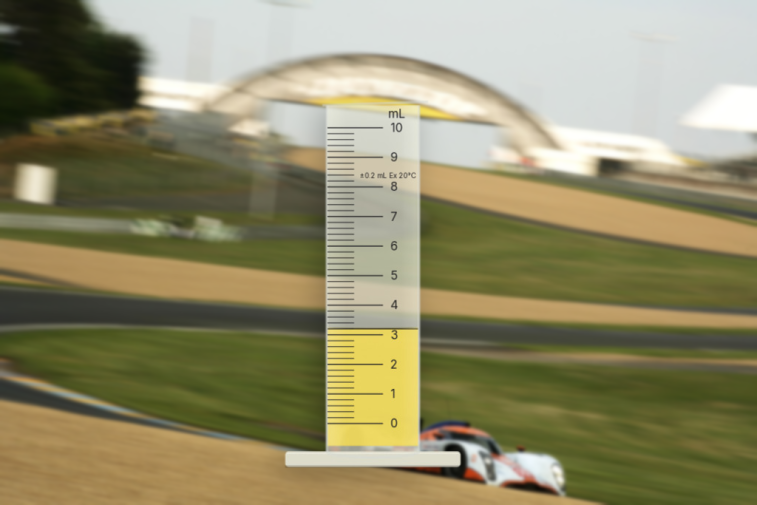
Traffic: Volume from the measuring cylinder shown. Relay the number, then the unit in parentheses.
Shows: 3.2 (mL)
